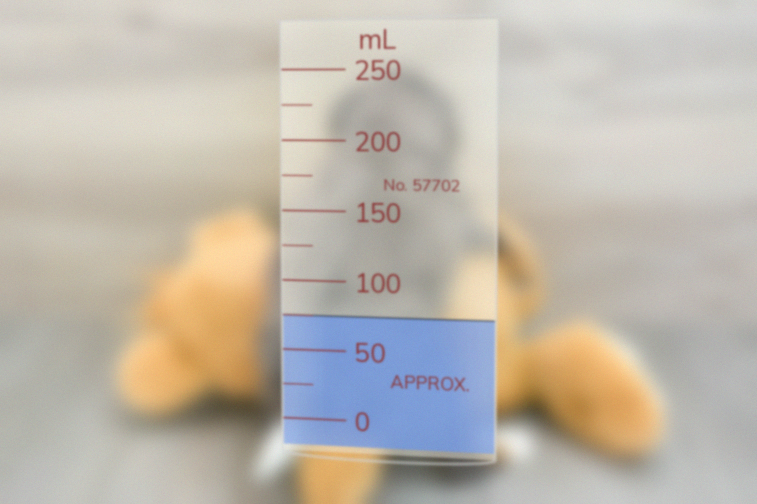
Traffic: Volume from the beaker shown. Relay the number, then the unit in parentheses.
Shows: 75 (mL)
